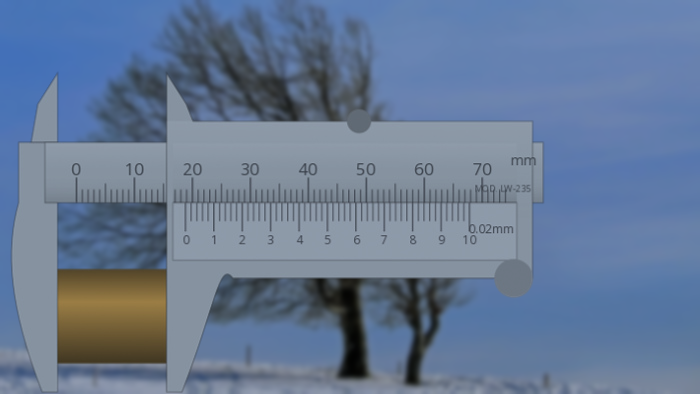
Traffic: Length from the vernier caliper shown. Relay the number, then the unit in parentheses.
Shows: 18.8 (mm)
